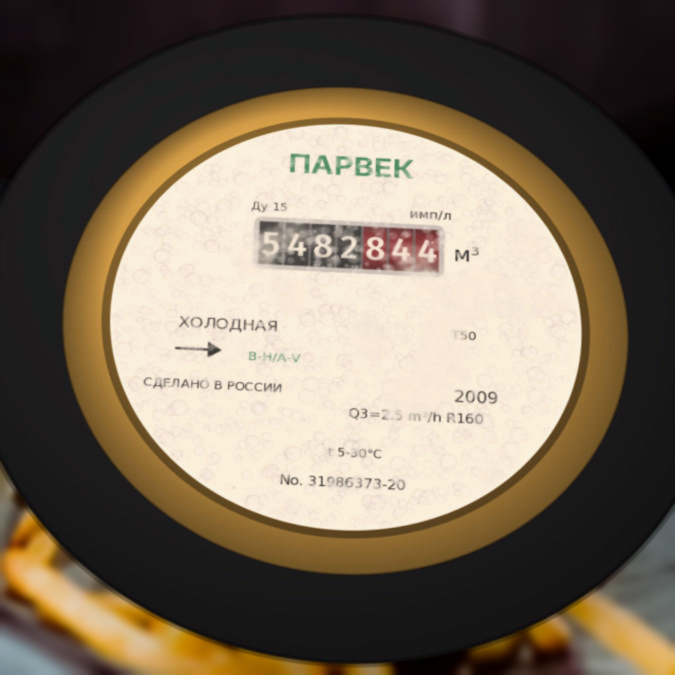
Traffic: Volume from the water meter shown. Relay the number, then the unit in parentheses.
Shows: 5482.844 (m³)
